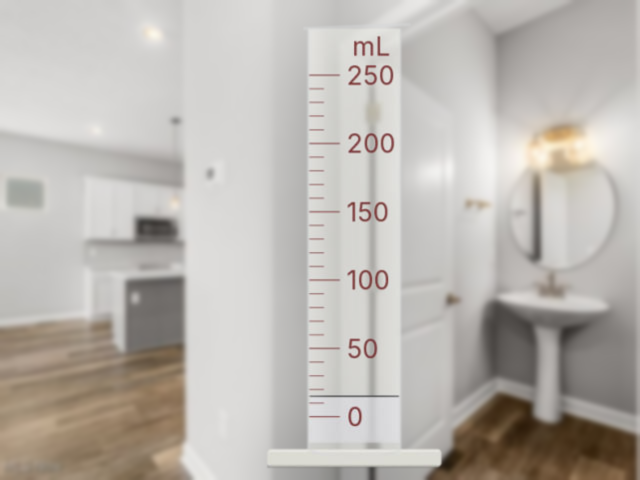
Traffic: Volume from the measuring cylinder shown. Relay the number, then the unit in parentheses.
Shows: 15 (mL)
